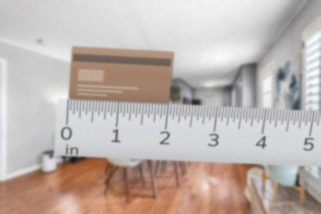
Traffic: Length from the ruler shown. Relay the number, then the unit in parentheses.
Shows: 2 (in)
